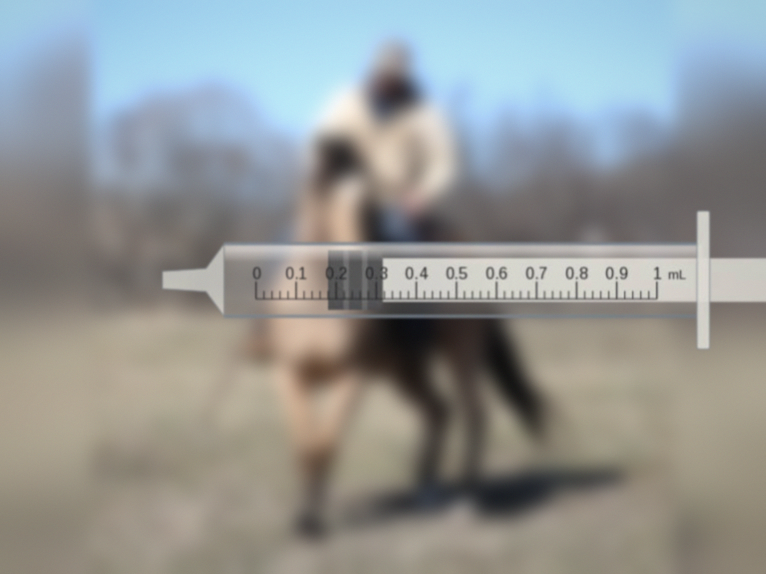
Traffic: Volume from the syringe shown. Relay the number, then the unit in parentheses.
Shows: 0.18 (mL)
